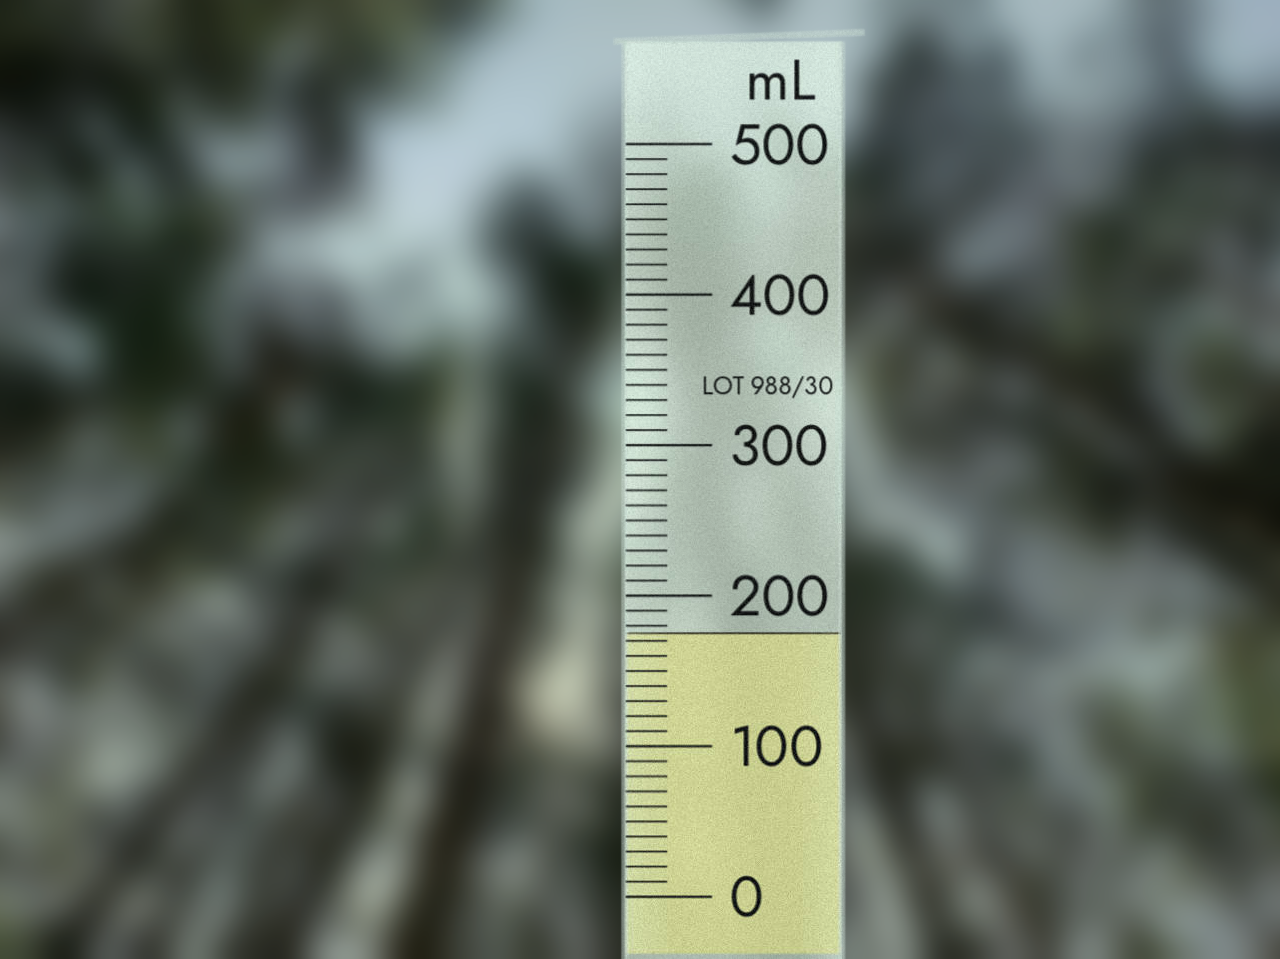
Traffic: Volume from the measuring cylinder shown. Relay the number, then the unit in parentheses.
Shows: 175 (mL)
